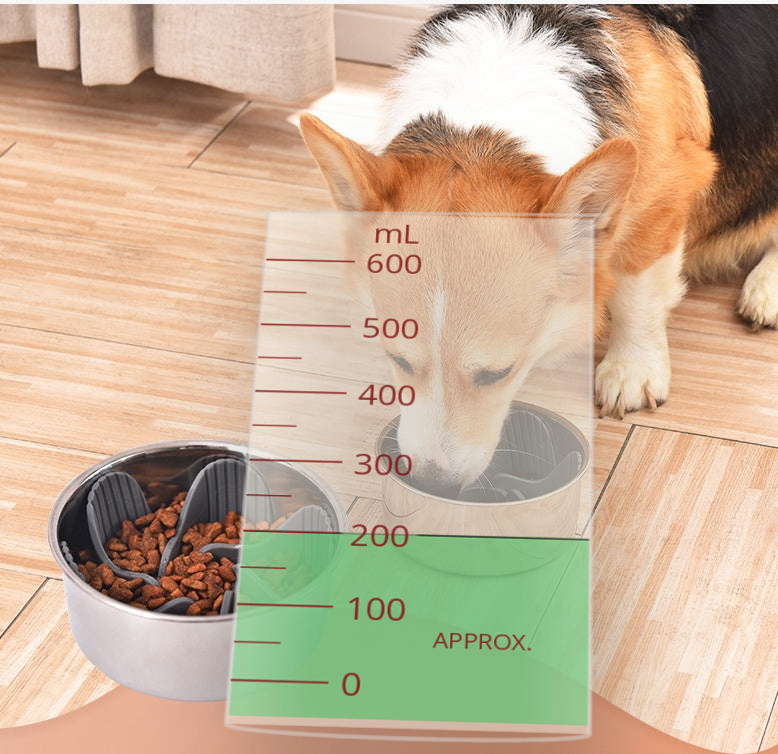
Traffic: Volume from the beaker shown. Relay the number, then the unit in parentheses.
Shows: 200 (mL)
